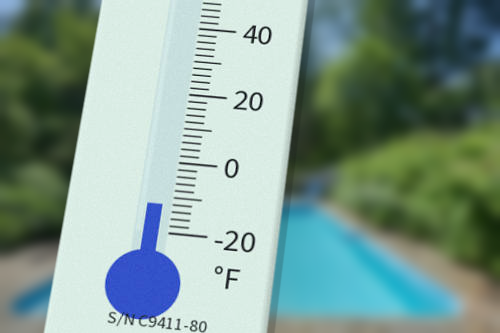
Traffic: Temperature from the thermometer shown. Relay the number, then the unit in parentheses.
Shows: -12 (°F)
